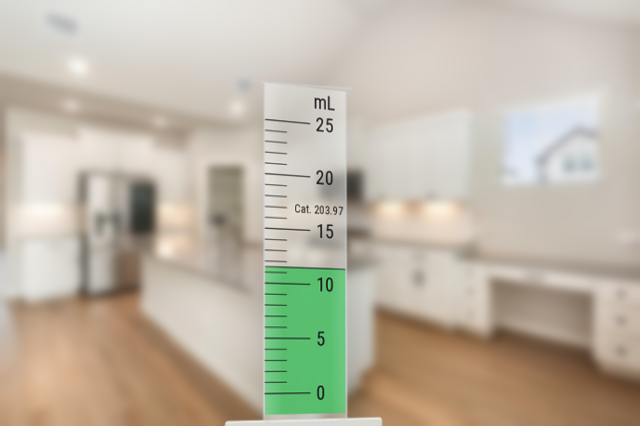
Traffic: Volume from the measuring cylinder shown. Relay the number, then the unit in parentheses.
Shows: 11.5 (mL)
